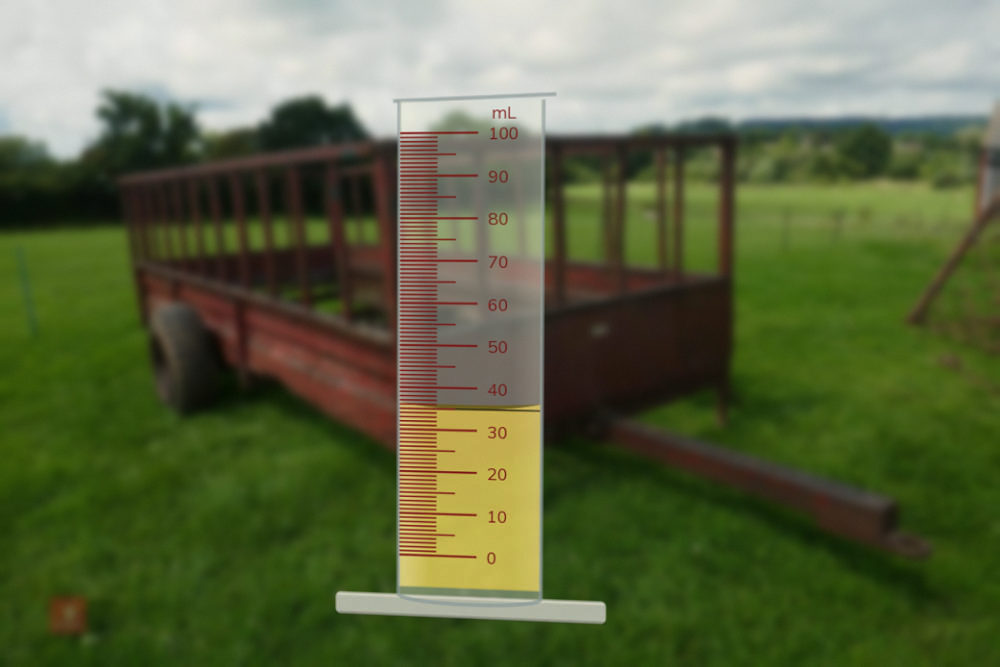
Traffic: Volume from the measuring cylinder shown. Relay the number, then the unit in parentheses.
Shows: 35 (mL)
